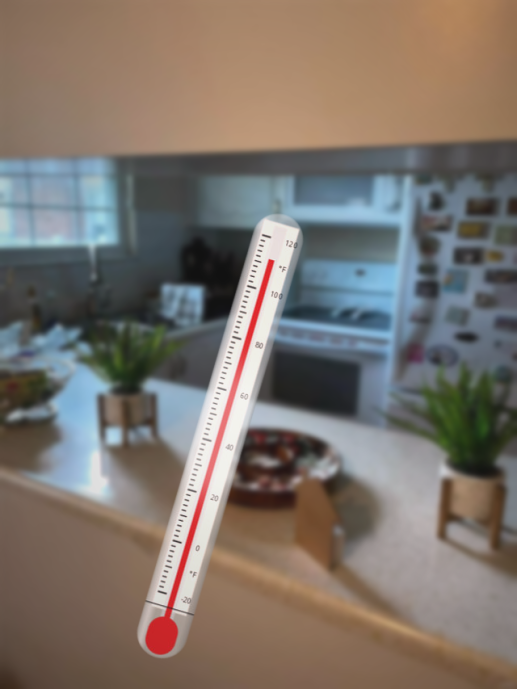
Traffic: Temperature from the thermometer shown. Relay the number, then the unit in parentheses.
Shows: 112 (°F)
